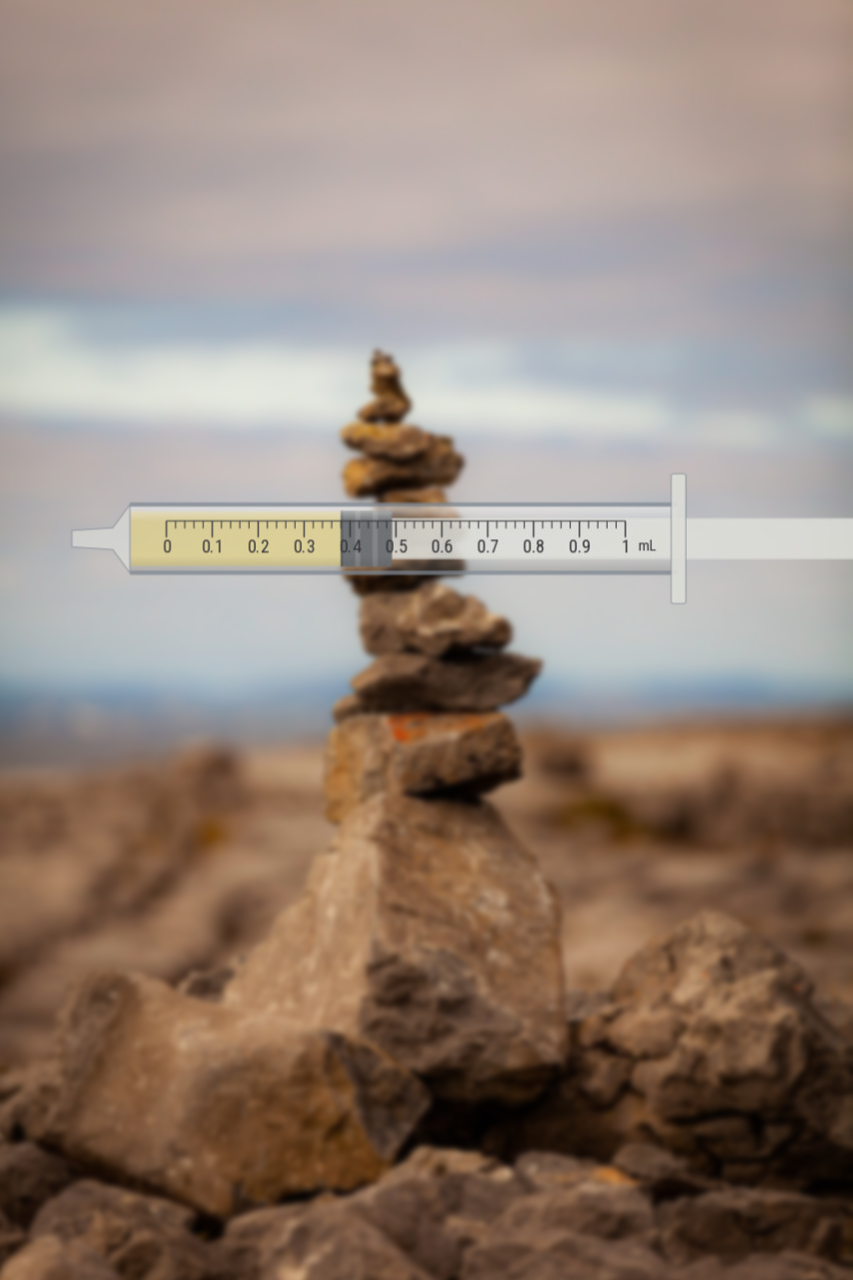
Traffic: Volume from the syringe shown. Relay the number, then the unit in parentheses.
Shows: 0.38 (mL)
